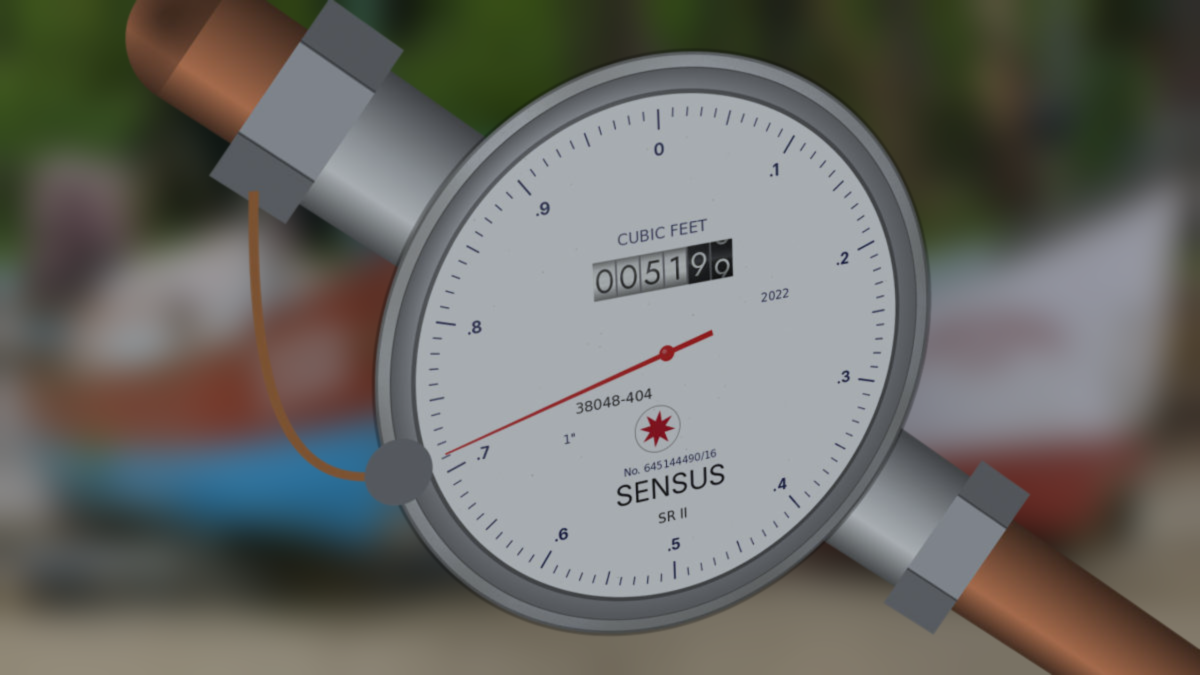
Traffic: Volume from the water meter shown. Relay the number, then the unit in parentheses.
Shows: 5198.71 (ft³)
